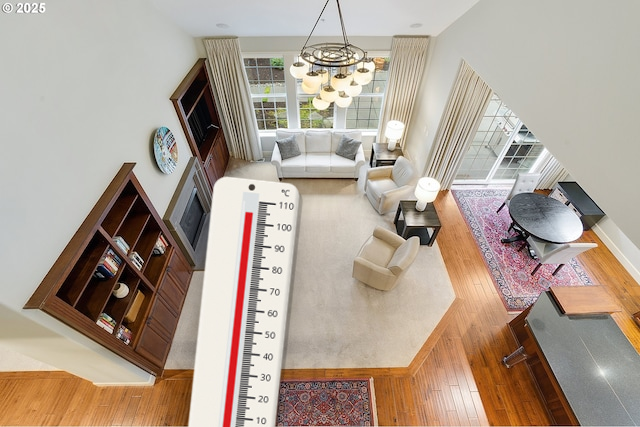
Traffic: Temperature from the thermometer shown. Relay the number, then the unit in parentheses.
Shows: 105 (°C)
